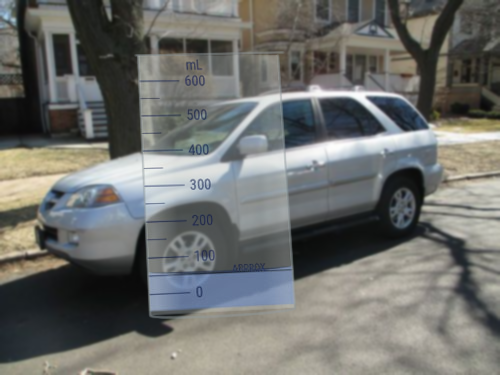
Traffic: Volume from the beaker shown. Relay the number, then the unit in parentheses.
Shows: 50 (mL)
